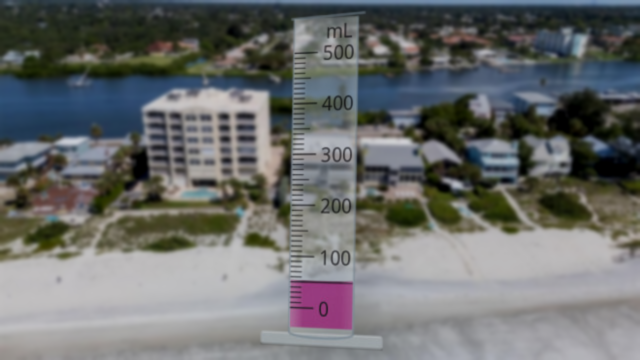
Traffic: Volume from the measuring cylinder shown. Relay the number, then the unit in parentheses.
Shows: 50 (mL)
